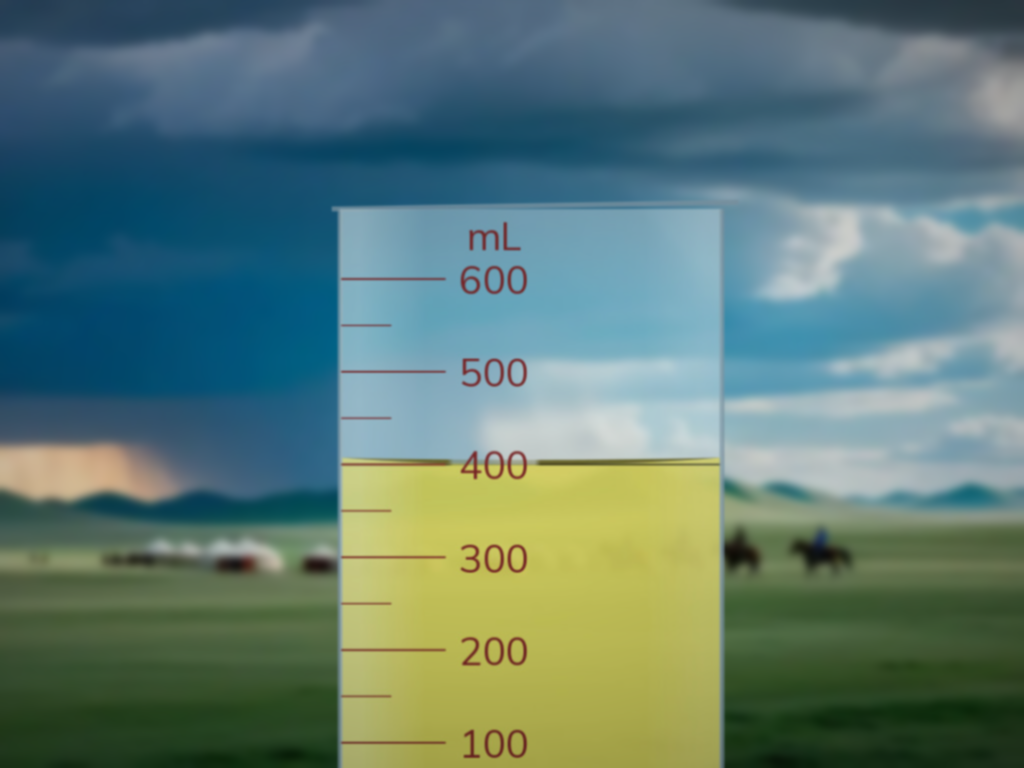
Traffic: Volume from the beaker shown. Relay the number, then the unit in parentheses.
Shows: 400 (mL)
